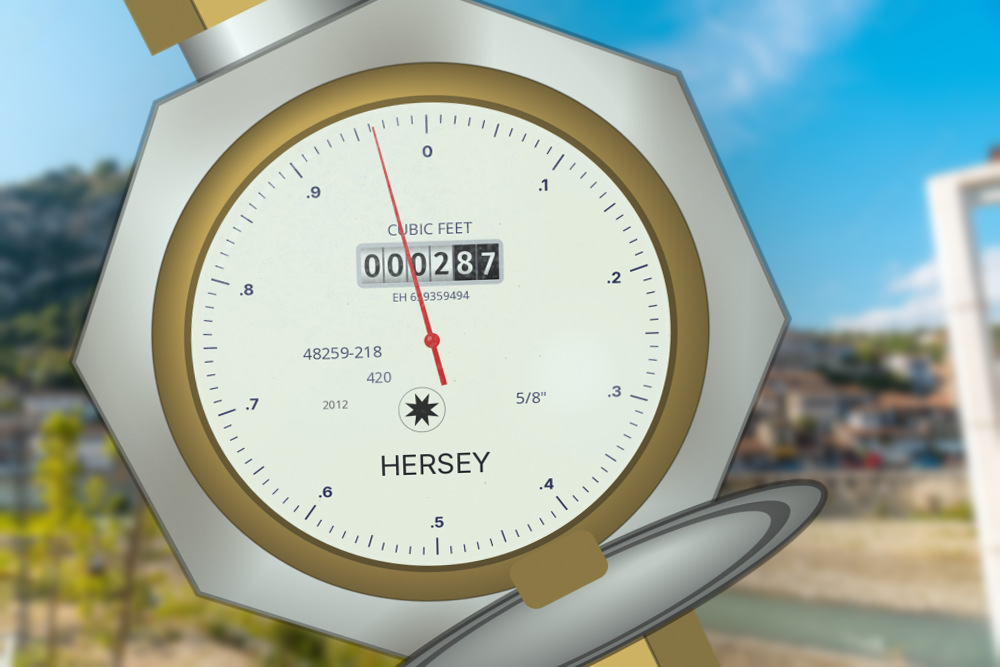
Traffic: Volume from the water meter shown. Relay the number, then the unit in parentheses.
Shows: 286.96 (ft³)
